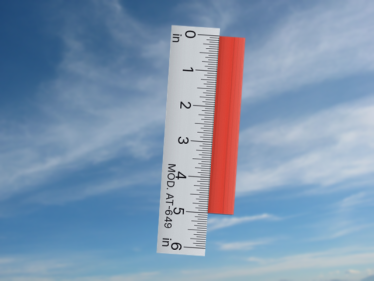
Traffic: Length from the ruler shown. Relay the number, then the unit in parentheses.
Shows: 5 (in)
